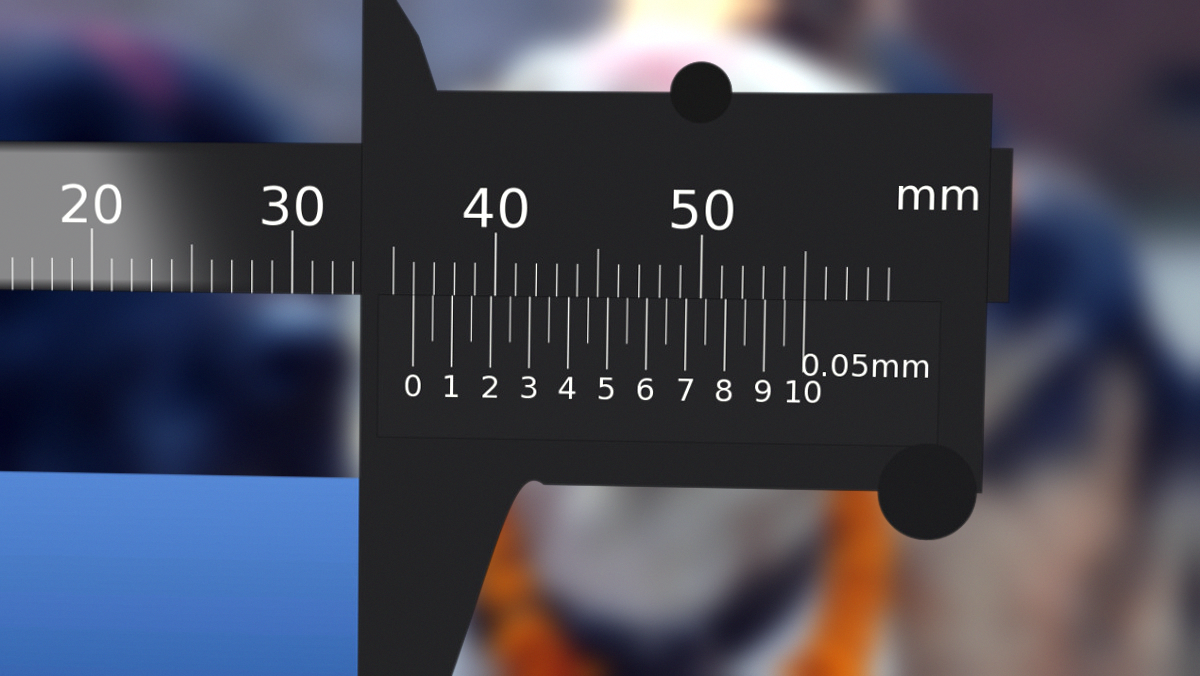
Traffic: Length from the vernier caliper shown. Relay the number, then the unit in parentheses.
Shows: 36.0 (mm)
